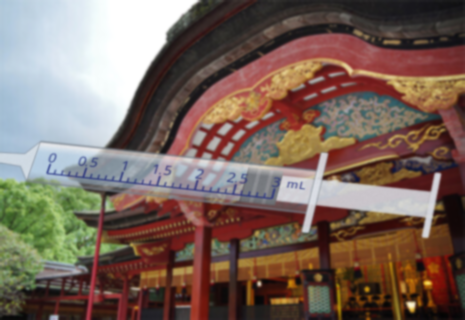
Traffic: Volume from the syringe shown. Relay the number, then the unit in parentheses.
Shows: 2.6 (mL)
